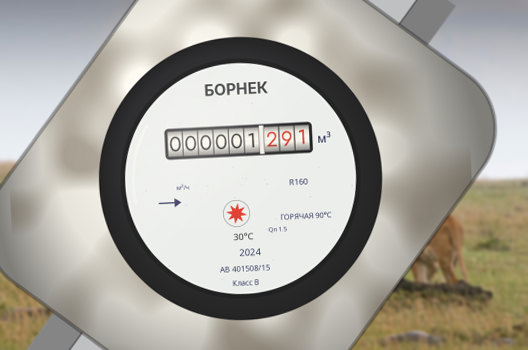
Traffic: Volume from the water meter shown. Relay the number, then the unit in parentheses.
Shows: 1.291 (m³)
